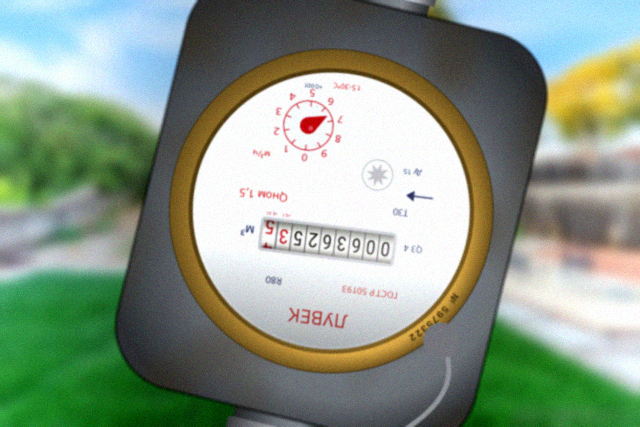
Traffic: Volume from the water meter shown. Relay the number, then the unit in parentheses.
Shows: 63625.346 (m³)
